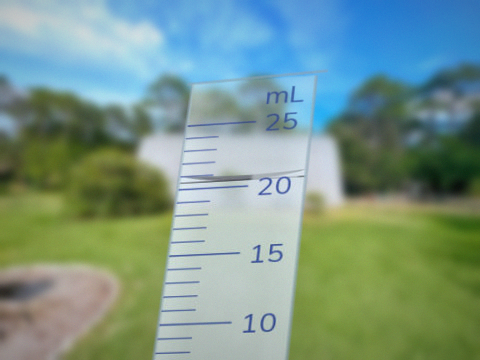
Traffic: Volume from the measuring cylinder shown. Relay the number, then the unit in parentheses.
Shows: 20.5 (mL)
